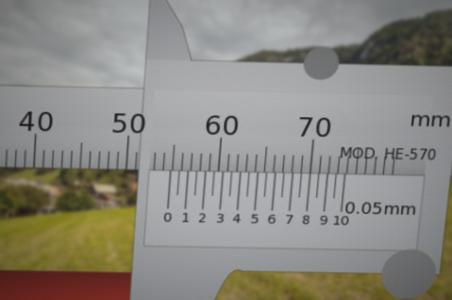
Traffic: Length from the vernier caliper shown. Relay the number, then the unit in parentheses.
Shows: 54.8 (mm)
